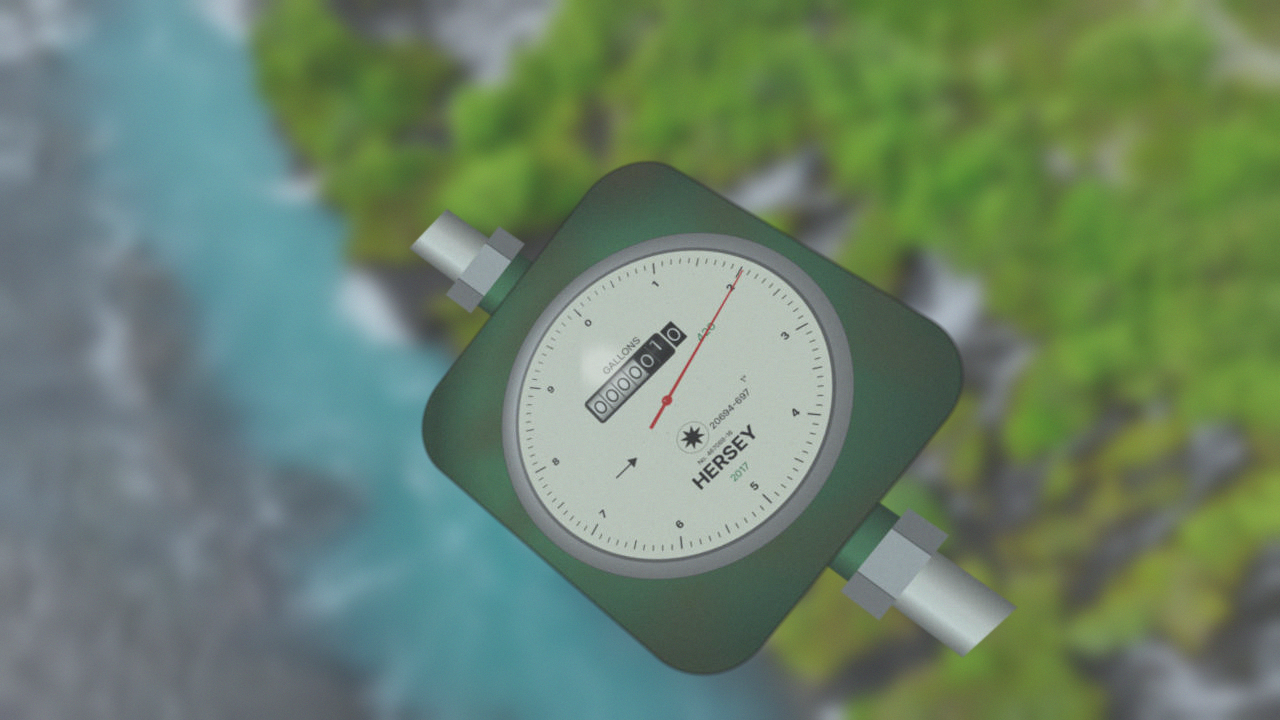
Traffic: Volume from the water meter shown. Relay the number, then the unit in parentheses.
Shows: 12.0 (gal)
